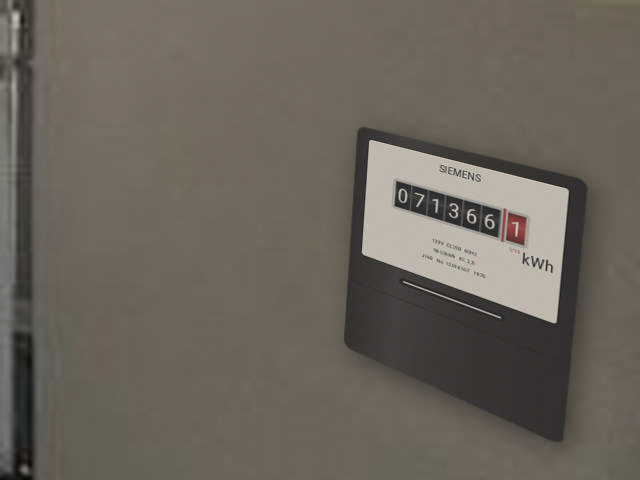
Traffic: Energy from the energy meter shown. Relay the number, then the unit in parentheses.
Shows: 71366.1 (kWh)
